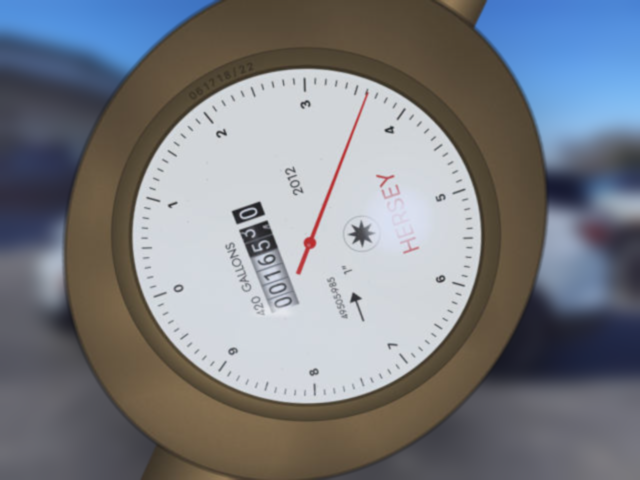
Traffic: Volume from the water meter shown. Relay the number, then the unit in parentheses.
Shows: 16533.6 (gal)
